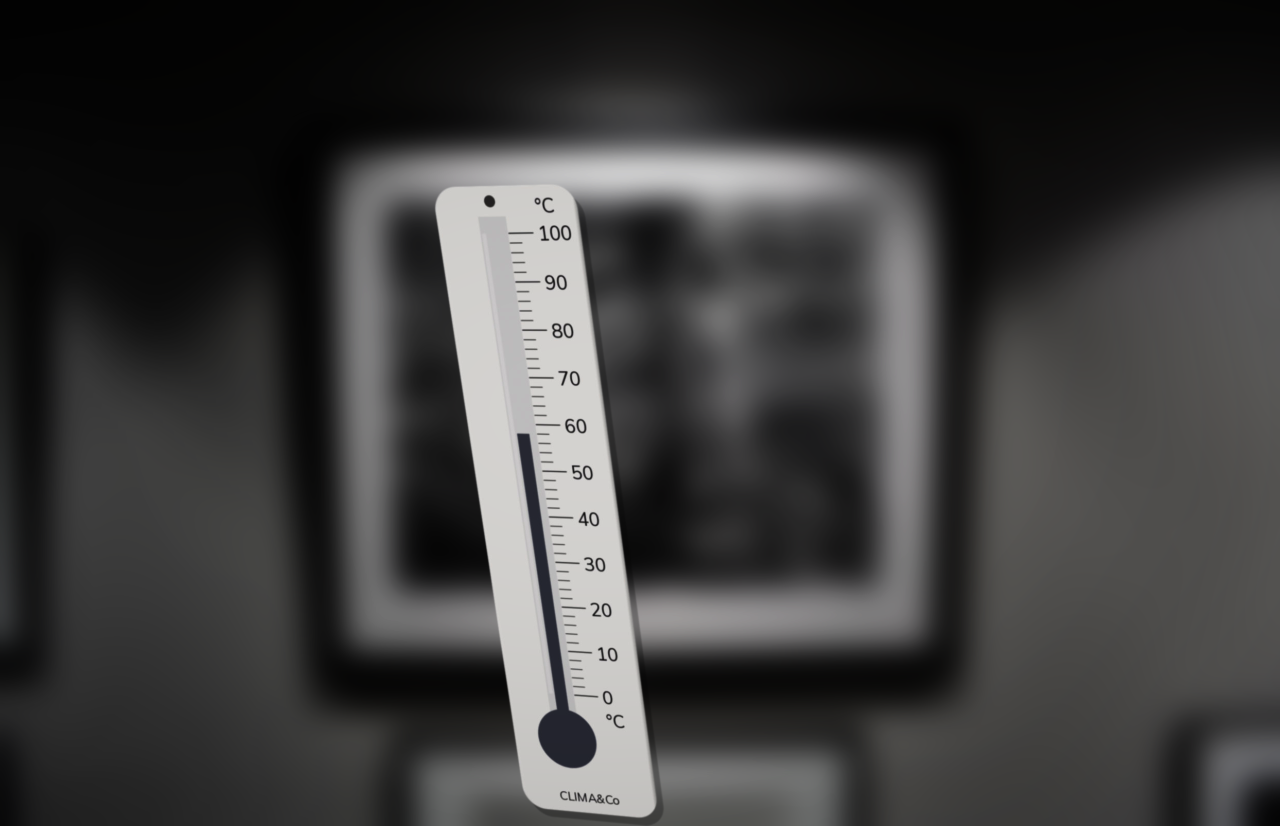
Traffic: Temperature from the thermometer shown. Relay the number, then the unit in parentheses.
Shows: 58 (°C)
